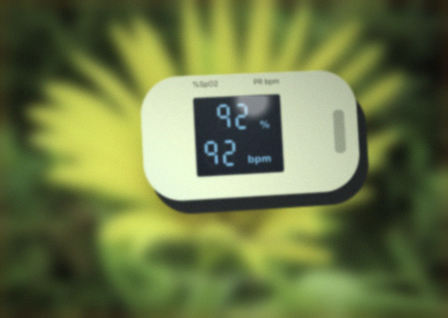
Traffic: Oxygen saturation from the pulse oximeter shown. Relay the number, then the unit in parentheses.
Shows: 92 (%)
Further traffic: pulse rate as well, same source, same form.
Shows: 92 (bpm)
